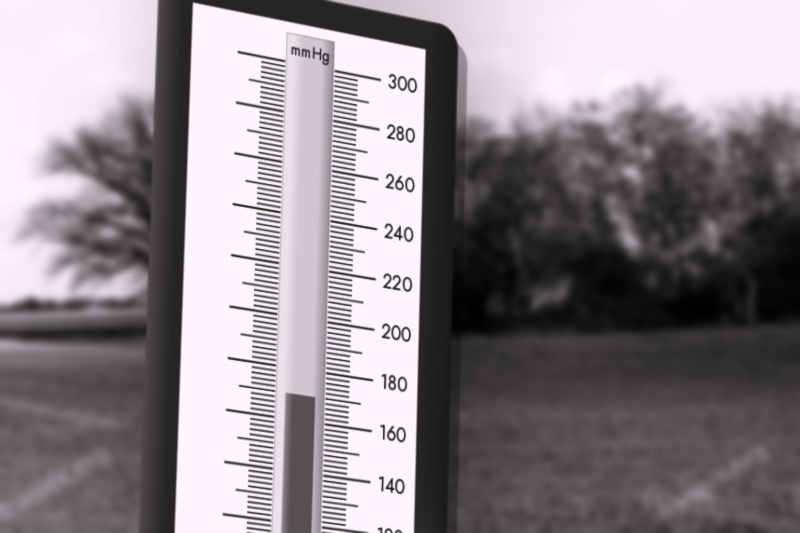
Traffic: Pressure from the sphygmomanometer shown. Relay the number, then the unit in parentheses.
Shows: 170 (mmHg)
